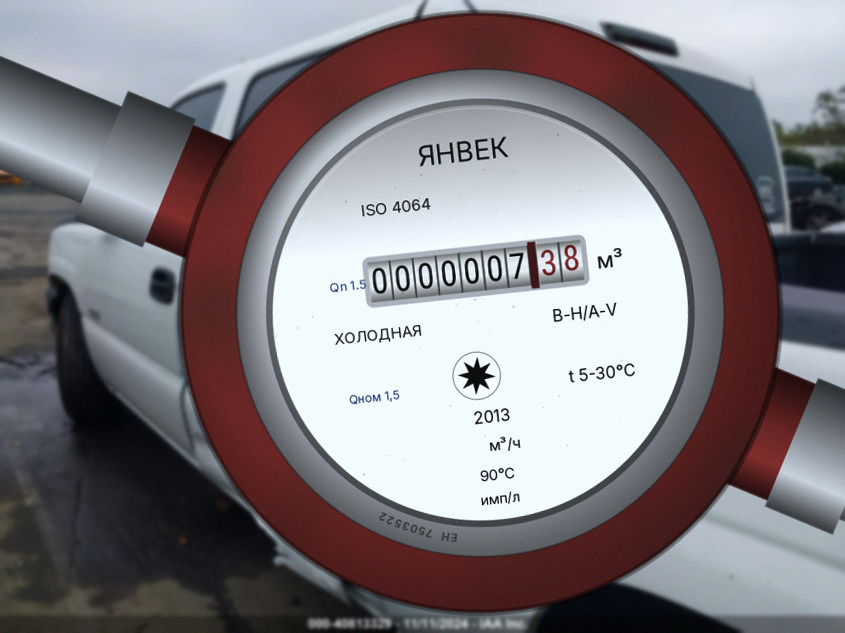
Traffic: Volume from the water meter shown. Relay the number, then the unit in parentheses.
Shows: 7.38 (m³)
